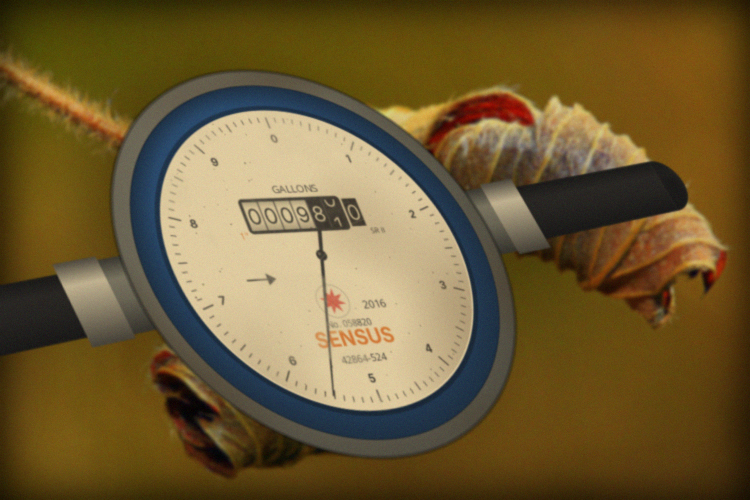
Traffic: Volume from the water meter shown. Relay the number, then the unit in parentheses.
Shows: 9805.5 (gal)
